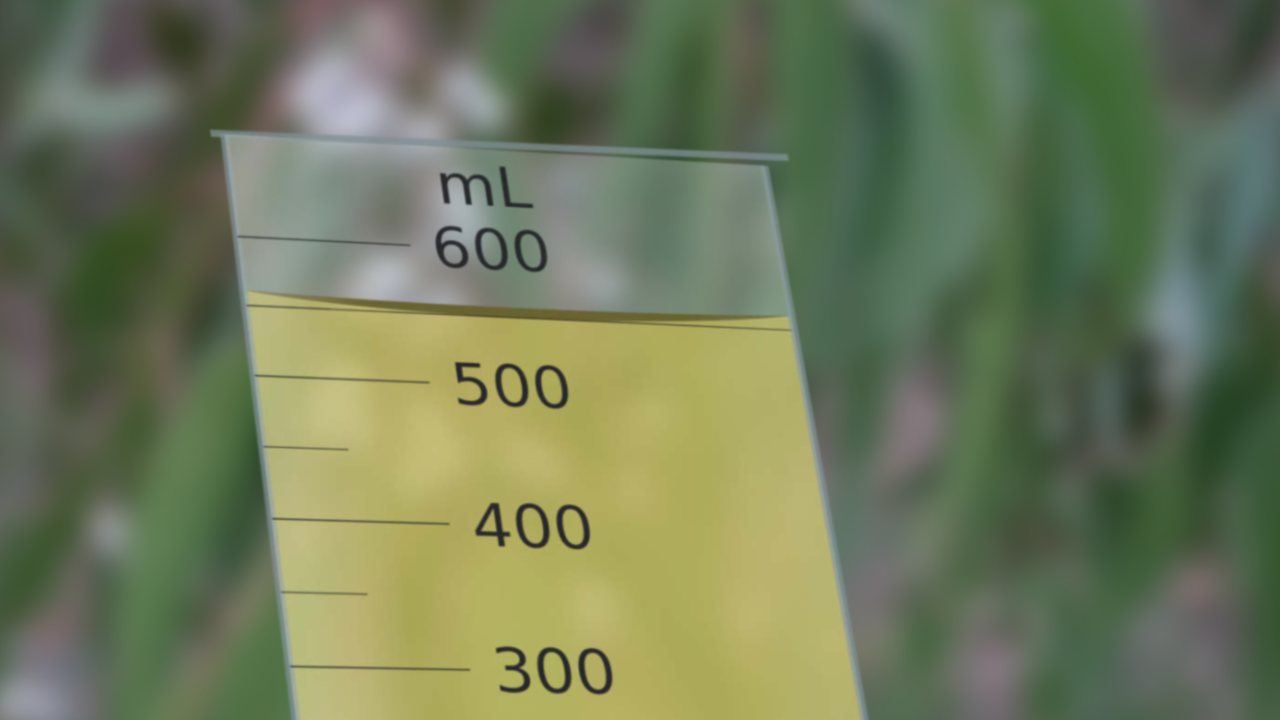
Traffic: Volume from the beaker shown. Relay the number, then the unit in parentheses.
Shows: 550 (mL)
